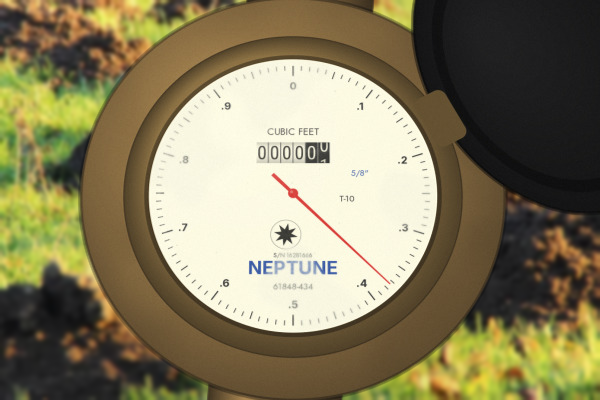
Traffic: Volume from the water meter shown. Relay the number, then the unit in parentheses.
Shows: 0.37 (ft³)
